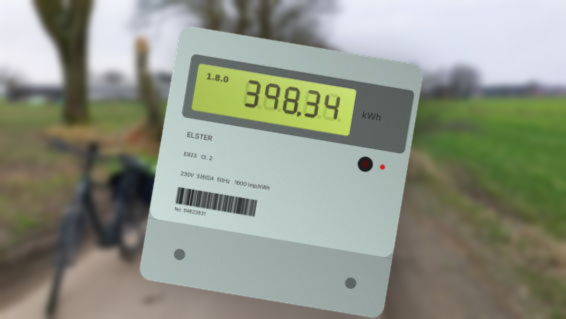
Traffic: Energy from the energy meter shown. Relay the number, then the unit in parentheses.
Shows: 398.34 (kWh)
